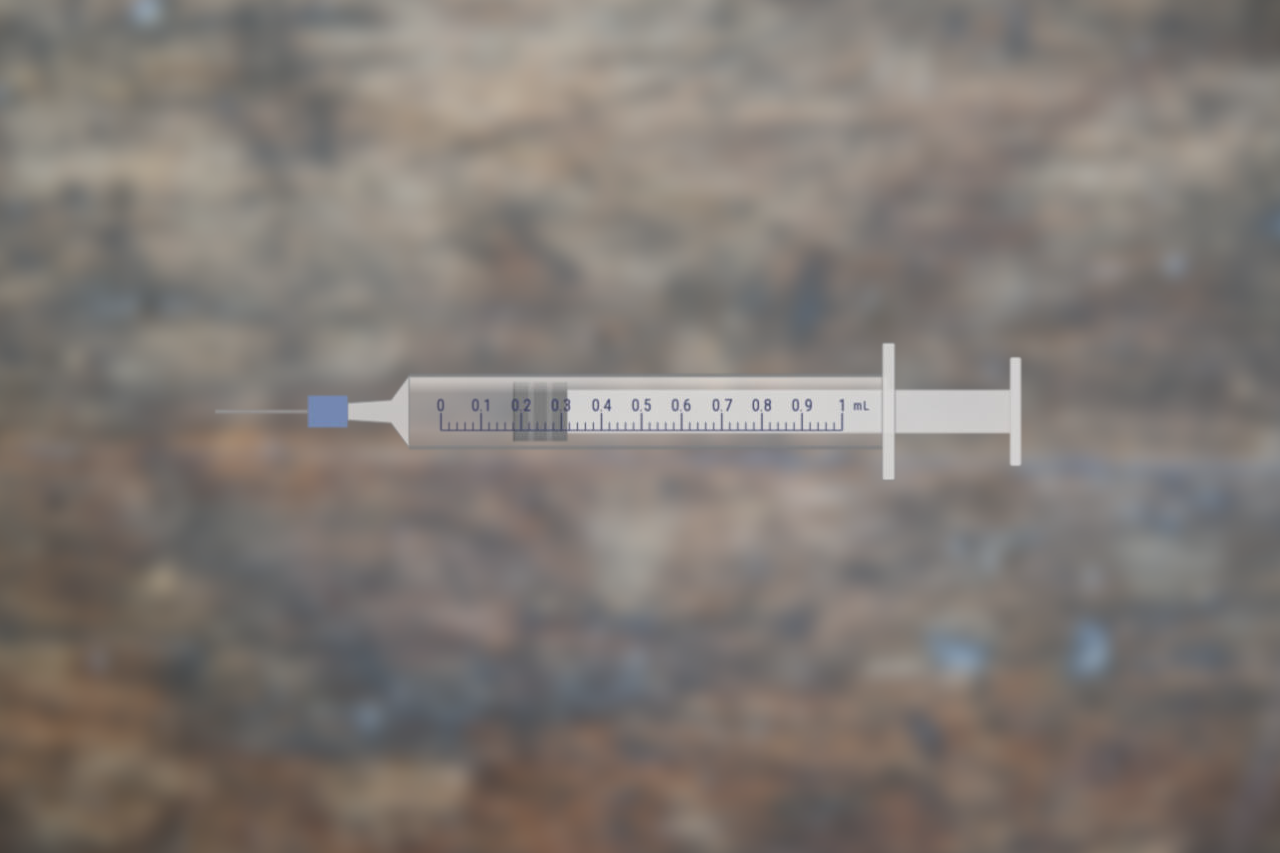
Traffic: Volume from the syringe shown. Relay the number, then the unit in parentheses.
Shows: 0.18 (mL)
